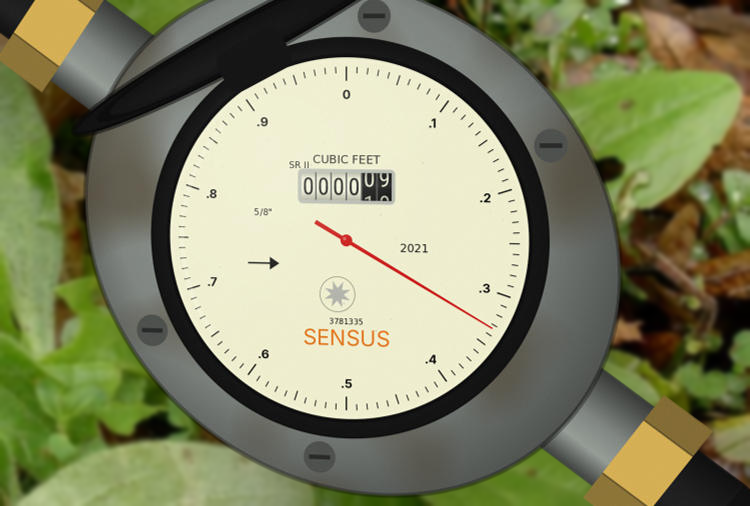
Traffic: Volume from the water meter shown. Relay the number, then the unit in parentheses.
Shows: 9.33 (ft³)
